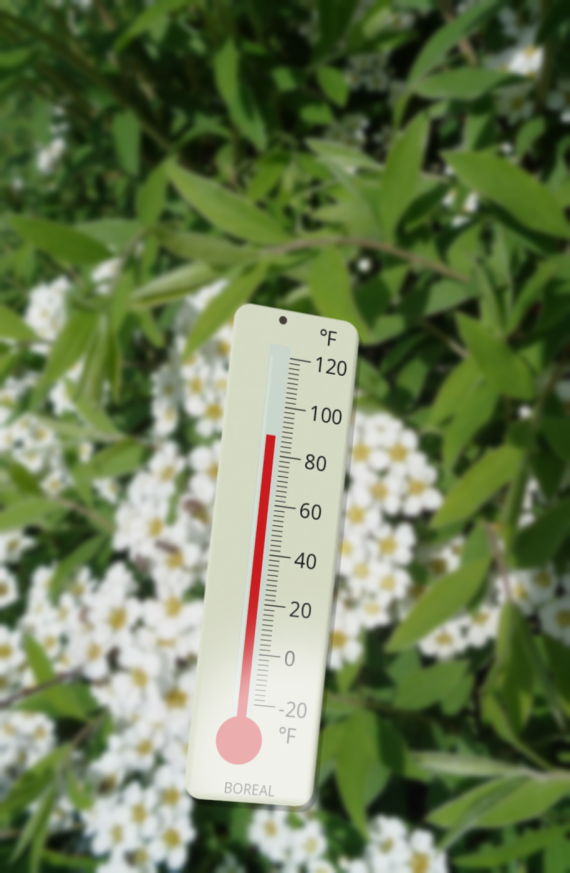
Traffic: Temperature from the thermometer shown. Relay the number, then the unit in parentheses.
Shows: 88 (°F)
